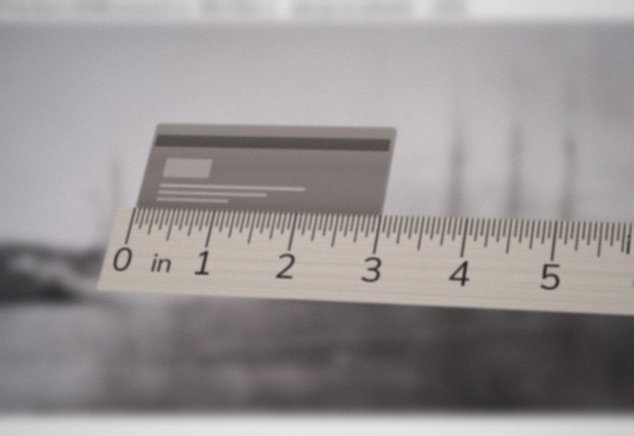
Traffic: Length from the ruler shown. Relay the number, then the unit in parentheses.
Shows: 3 (in)
